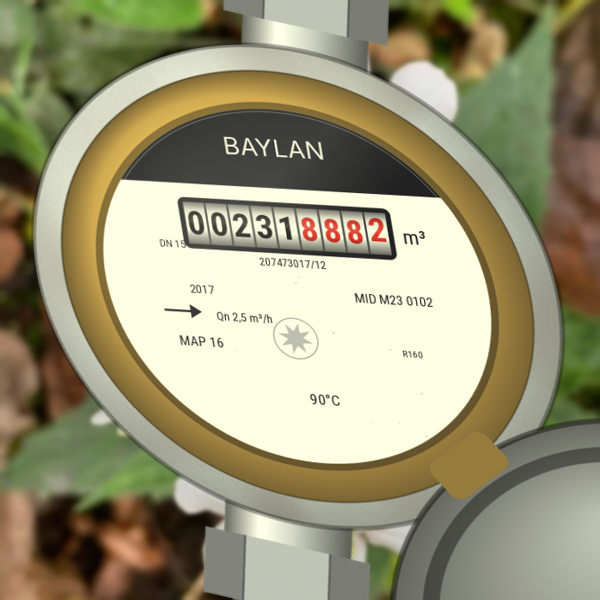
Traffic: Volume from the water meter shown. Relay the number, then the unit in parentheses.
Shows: 231.8882 (m³)
